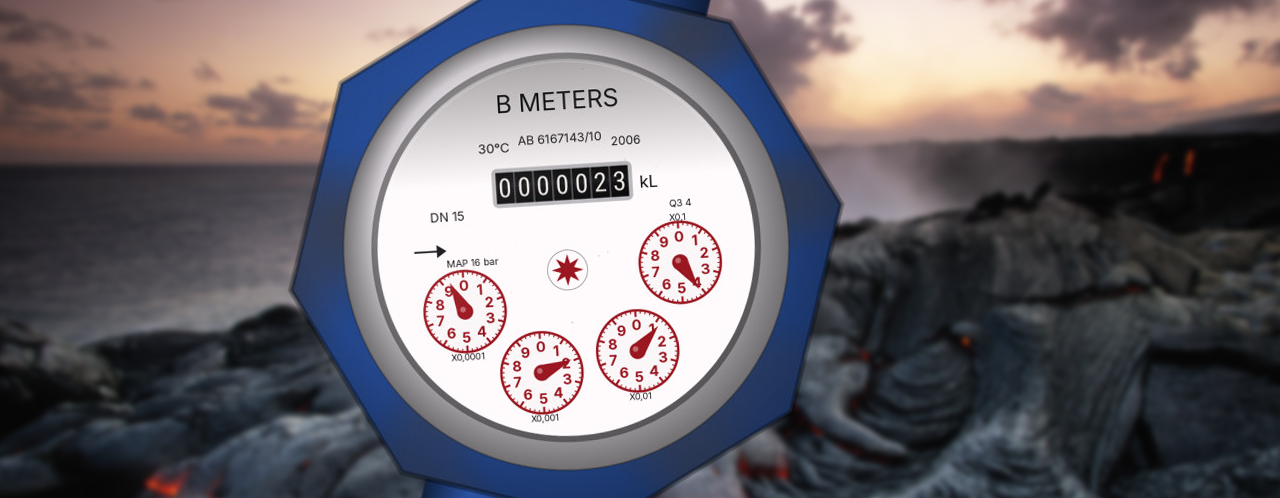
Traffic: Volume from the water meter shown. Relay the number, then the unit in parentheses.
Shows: 23.4119 (kL)
